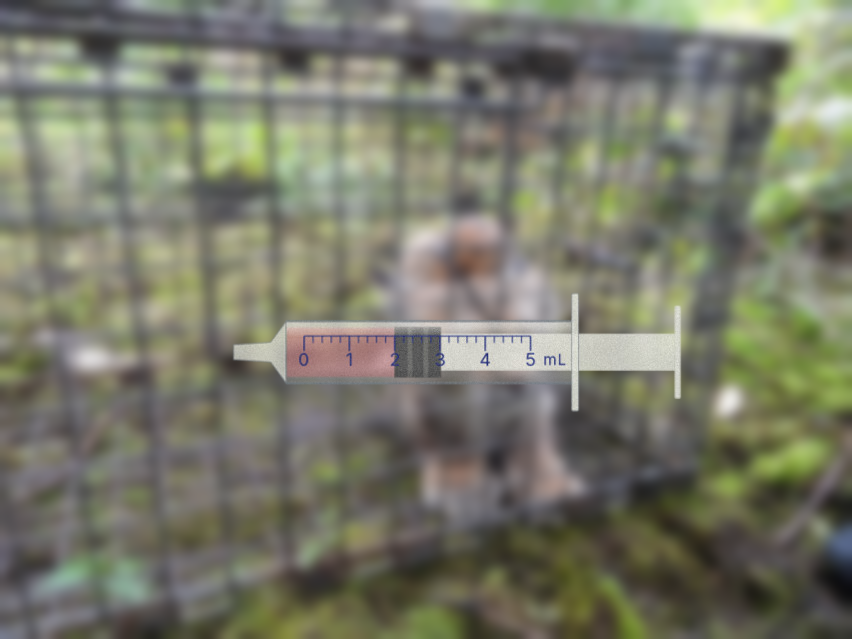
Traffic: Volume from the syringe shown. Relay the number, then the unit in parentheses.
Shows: 2 (mL)
